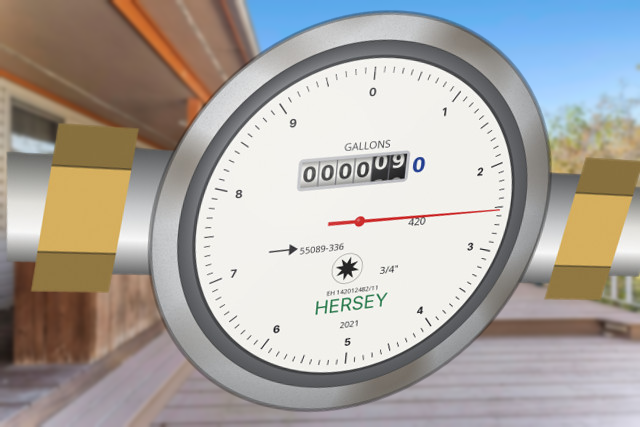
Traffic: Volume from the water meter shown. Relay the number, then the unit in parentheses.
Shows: 92.5 (gal)
